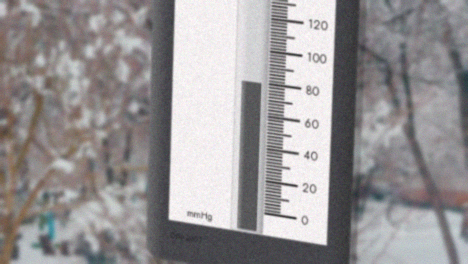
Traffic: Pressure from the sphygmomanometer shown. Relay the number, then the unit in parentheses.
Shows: 80 (mmHg)
